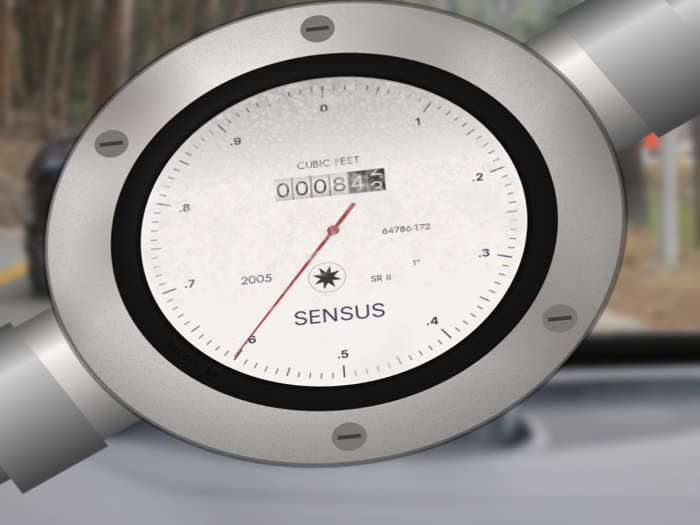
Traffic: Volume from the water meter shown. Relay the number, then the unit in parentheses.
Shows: 842.60 (ft³)
